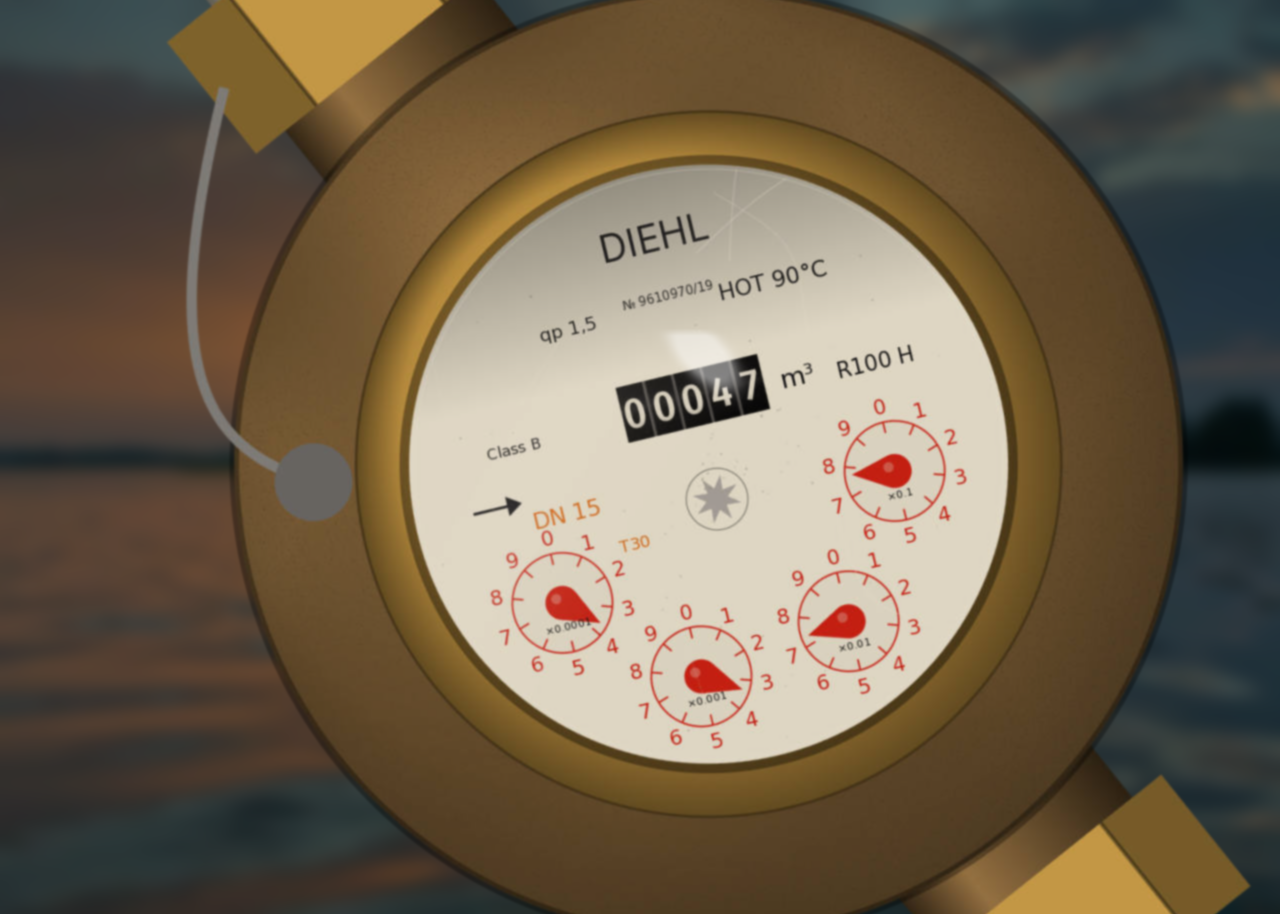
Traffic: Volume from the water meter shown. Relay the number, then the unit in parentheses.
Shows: 47.7733 (m³)
